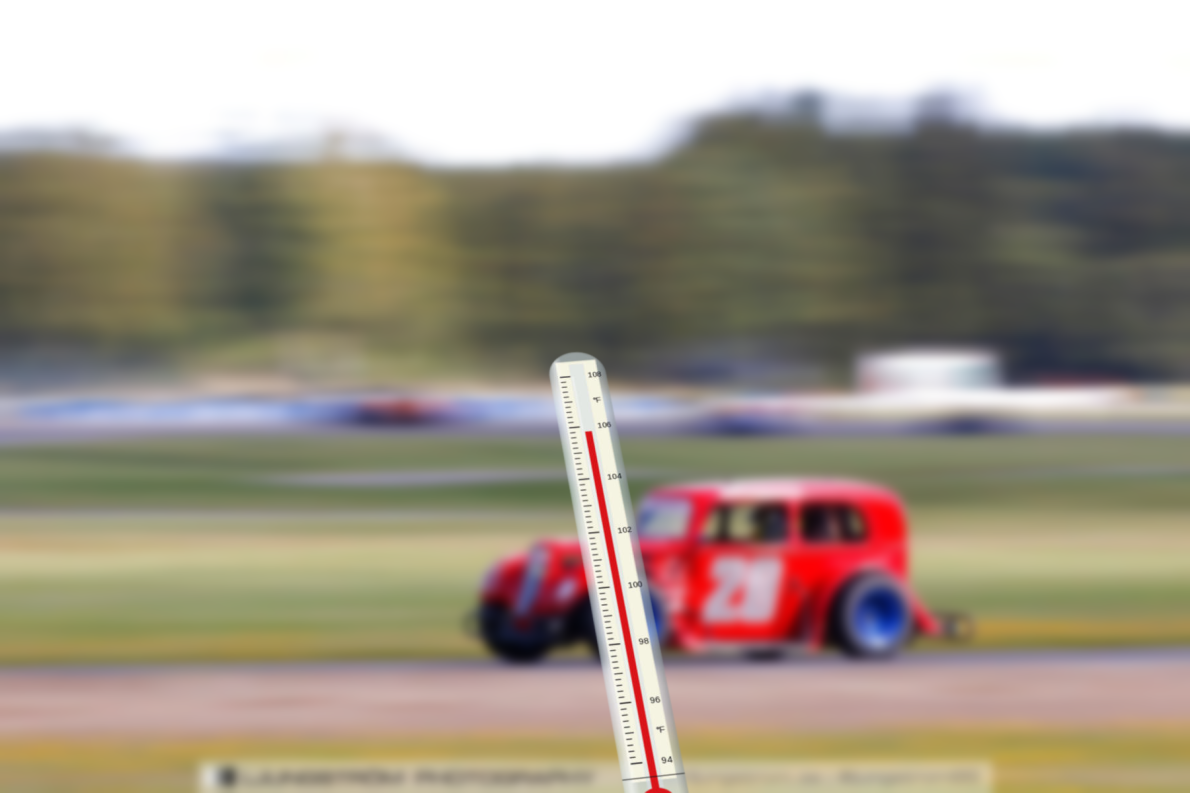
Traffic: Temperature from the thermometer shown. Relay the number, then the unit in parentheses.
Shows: 105.8 (°F)
